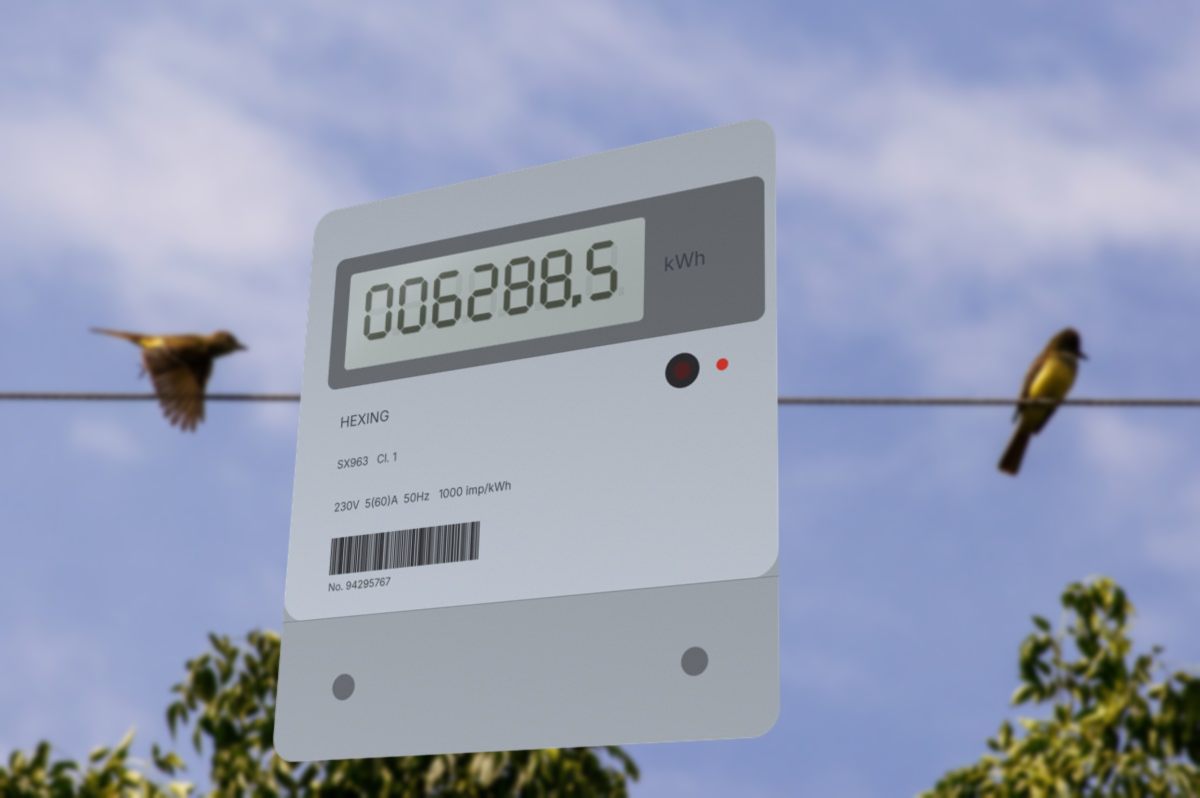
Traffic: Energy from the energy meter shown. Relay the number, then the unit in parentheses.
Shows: 6288.5 (kWh)
